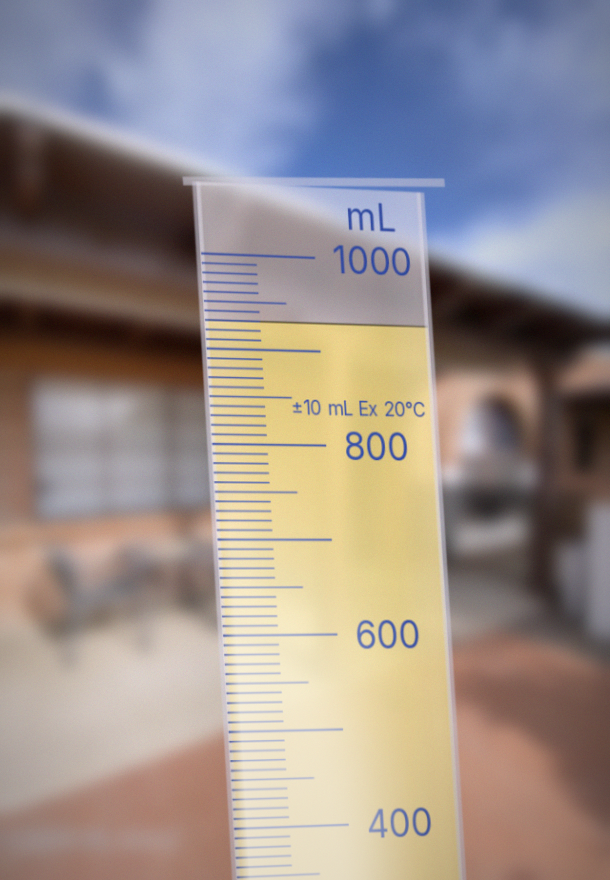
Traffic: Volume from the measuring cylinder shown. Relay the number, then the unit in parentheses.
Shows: 930 (mL)
